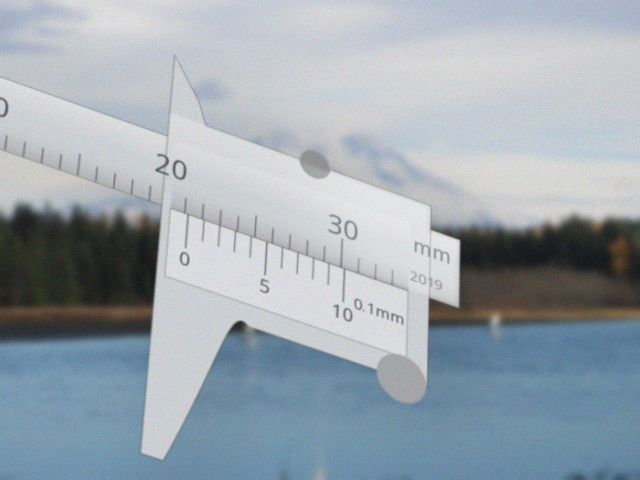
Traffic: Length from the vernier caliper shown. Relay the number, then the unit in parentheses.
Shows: 21.2 (mm)
